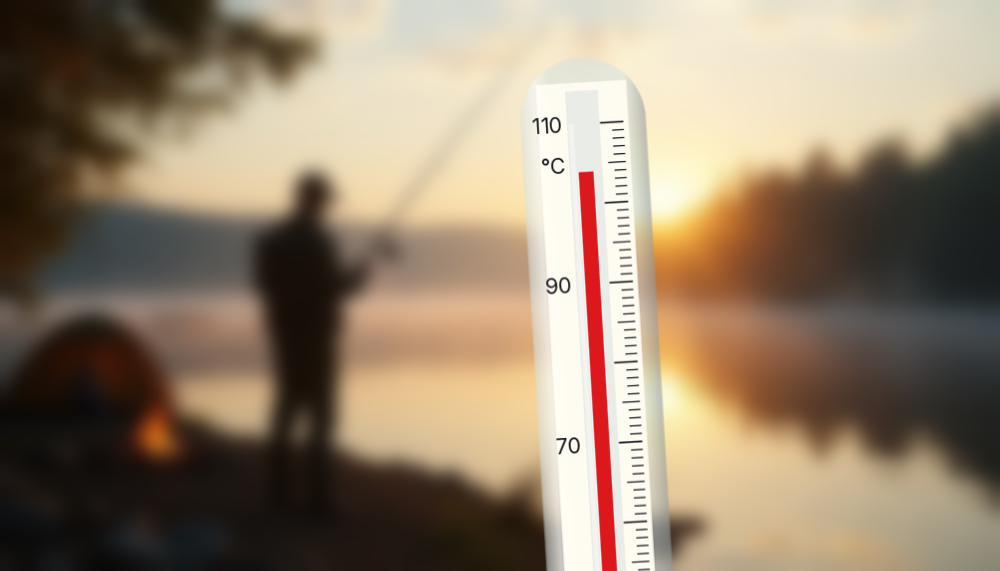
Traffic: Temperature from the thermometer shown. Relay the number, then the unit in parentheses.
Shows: 104 (°C)
